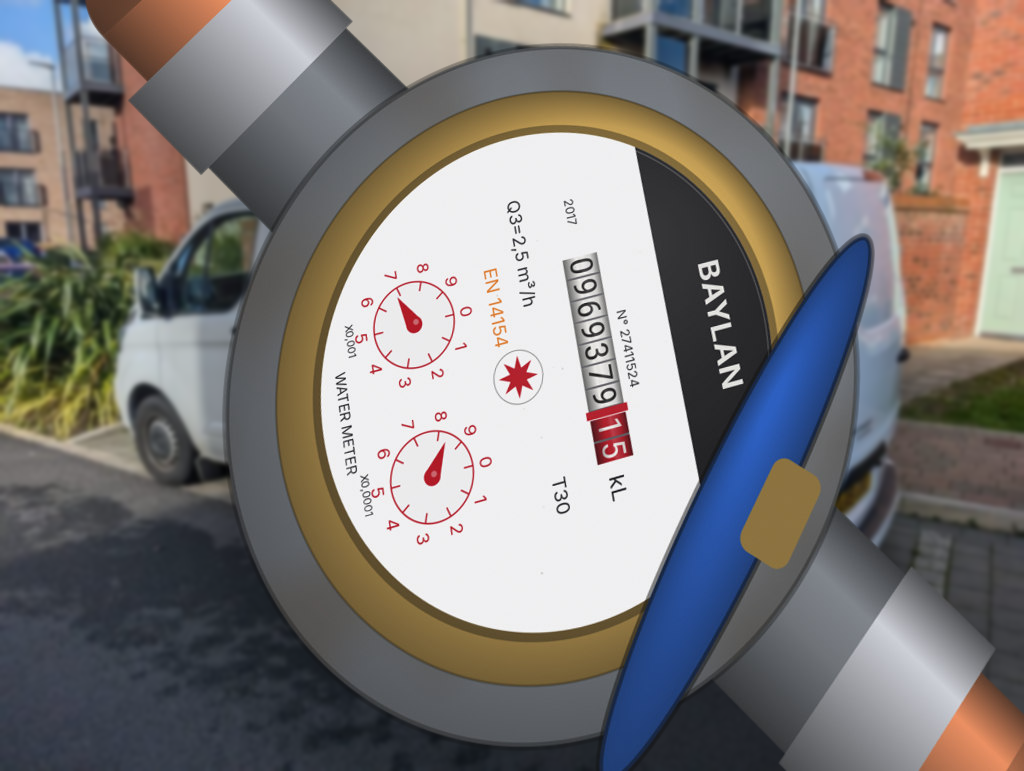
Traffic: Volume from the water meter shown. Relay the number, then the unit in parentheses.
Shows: 969379.1568 (kL)
